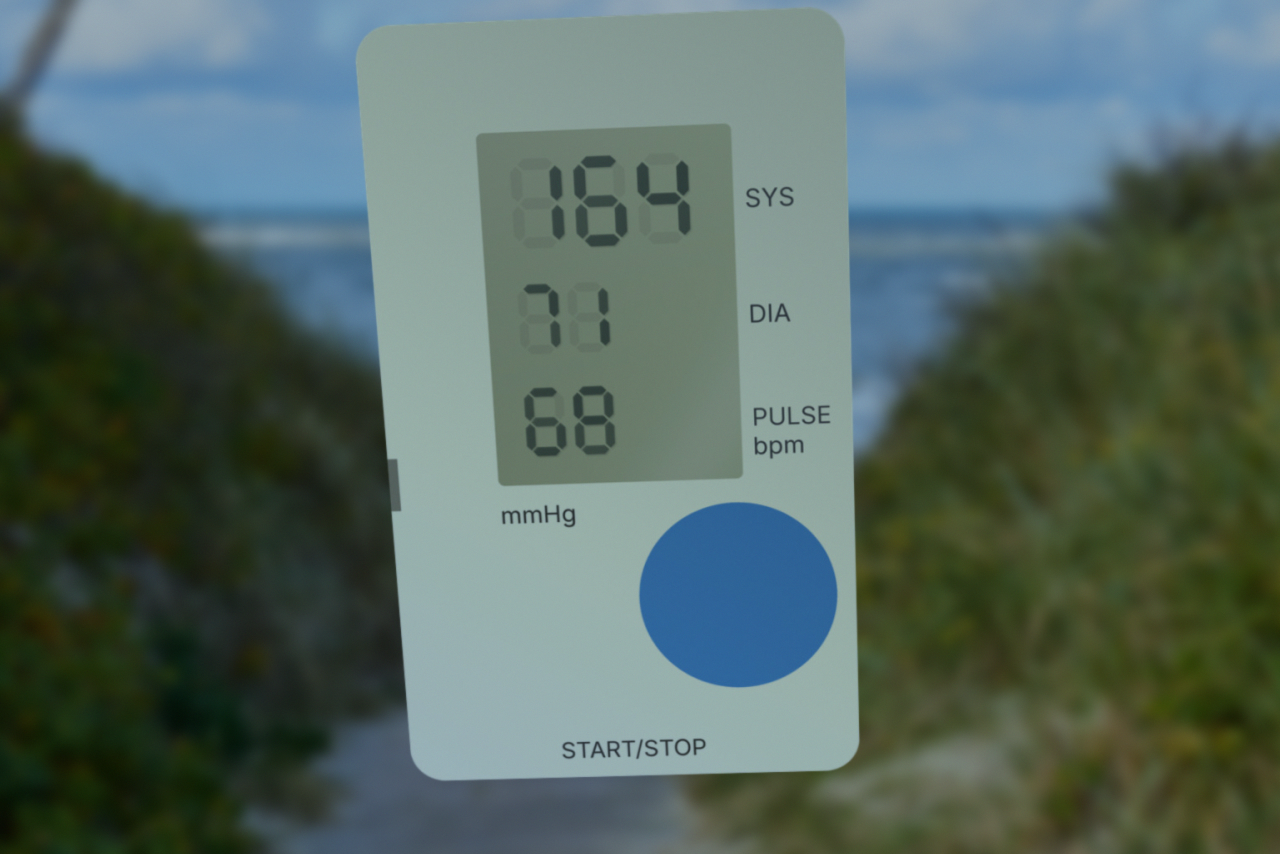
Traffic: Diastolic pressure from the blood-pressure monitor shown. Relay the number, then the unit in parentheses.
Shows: 71 (mmHg)
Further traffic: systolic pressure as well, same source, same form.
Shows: 164 (mmHg)
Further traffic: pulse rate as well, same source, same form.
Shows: 68 (bpm)
